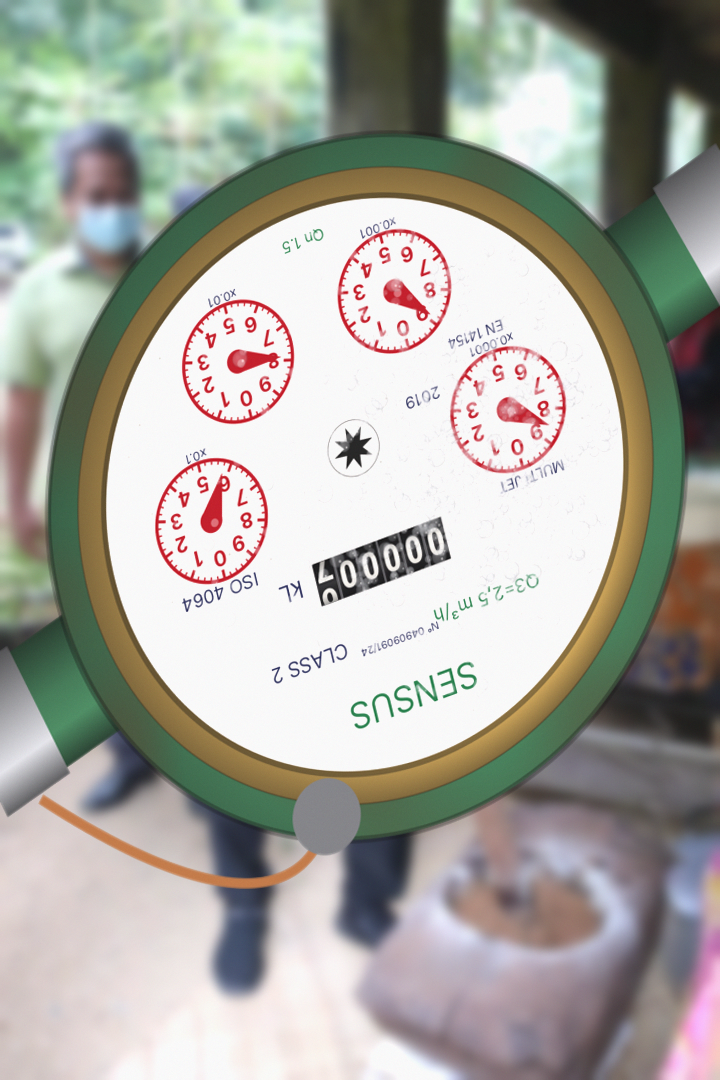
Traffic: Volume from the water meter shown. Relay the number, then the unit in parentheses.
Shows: 6.5788 (kL)
